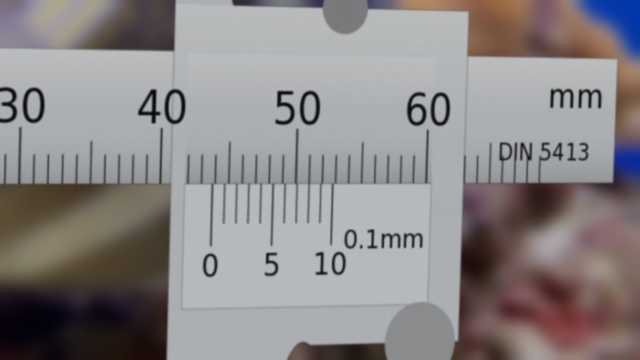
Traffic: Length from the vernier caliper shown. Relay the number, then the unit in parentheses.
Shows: 43.8 (mm)
